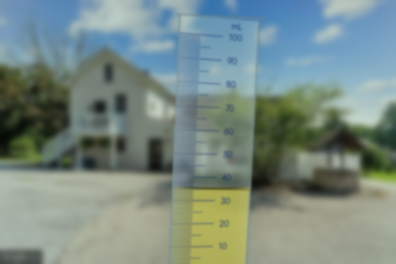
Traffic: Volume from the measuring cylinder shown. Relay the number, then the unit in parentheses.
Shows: 35 (mL)
